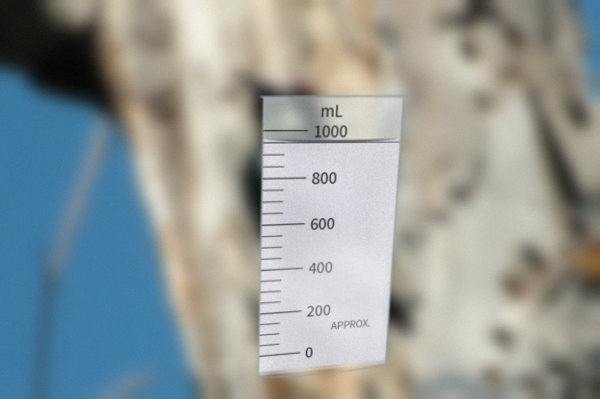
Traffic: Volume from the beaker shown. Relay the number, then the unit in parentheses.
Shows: 950 (mL)
